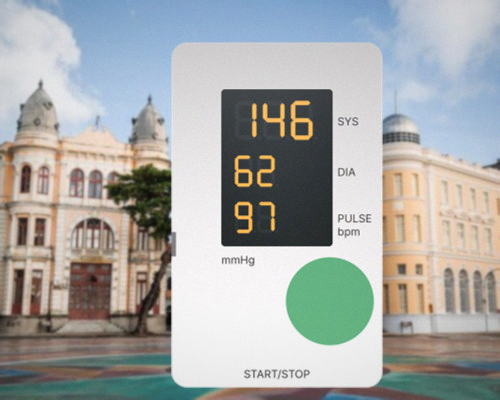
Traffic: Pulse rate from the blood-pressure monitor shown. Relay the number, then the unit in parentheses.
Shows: 97 (bpm)
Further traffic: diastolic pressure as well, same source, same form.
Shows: 62 (mmHg)
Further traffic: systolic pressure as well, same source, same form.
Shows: 146 (mmHg)
